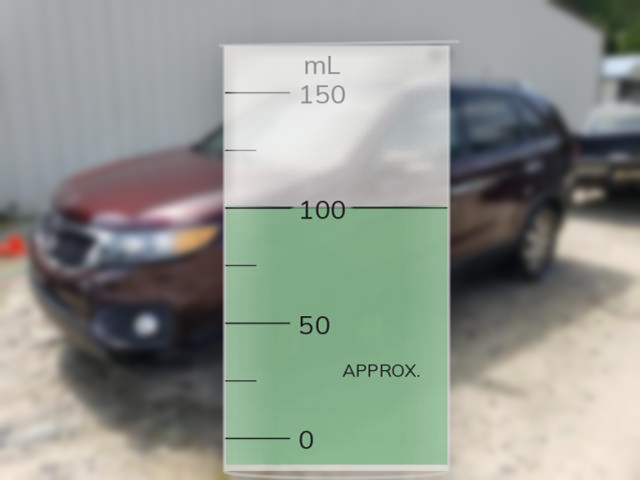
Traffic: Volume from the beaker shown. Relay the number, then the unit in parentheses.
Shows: 100 (mL)
